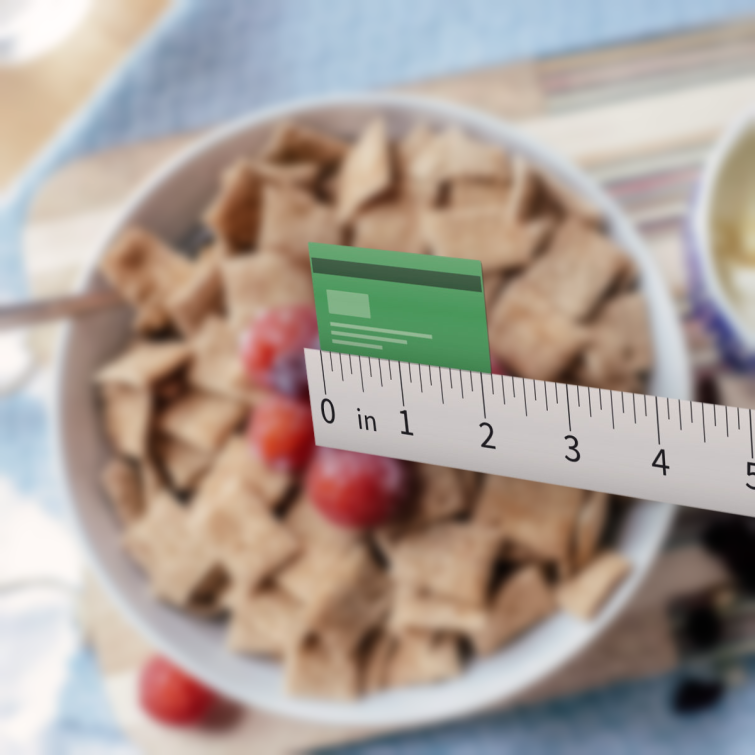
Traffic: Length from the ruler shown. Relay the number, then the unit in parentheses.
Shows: 2.125 (in)
